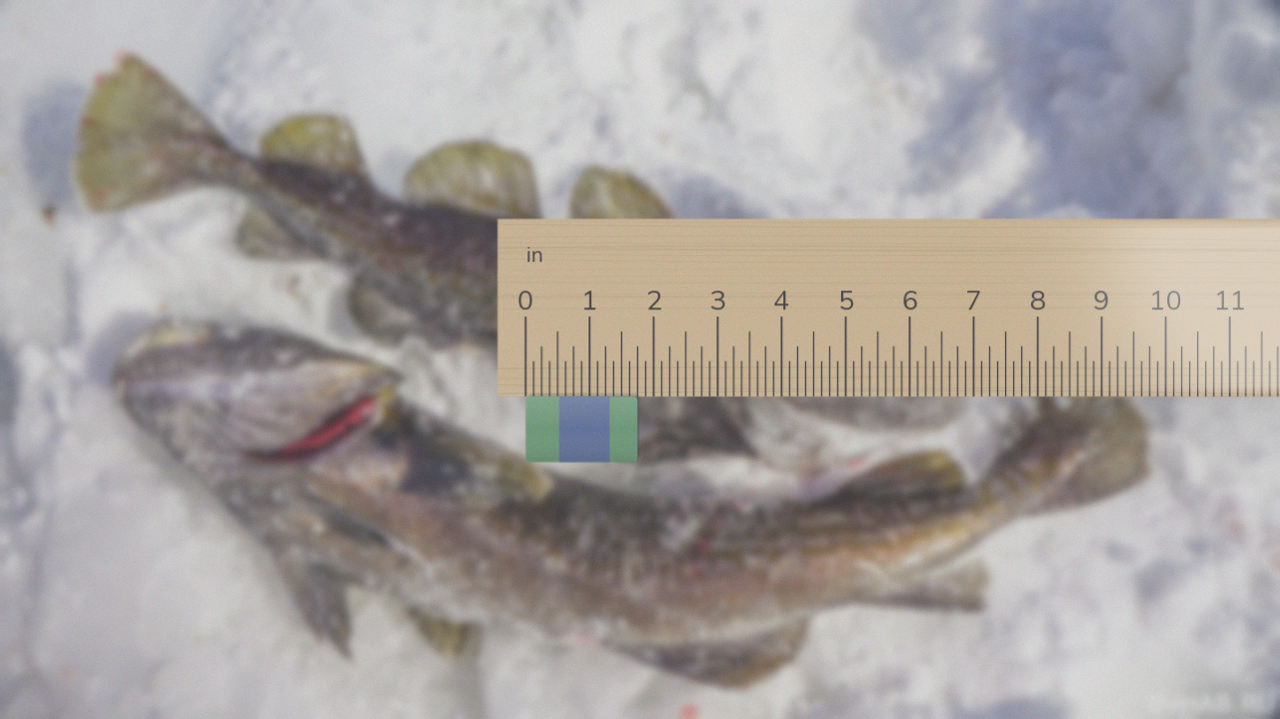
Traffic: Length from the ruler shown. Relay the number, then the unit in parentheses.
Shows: 1.75 (in)
